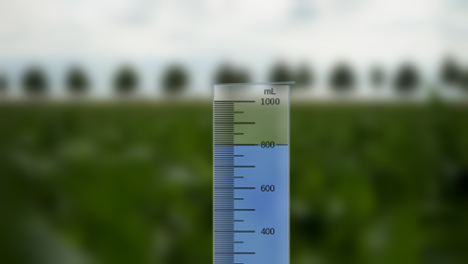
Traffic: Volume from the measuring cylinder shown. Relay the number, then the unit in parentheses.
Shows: 800 (mL)
